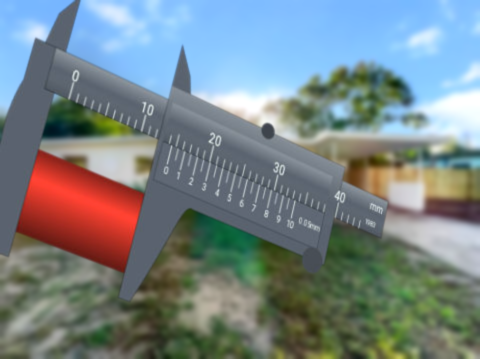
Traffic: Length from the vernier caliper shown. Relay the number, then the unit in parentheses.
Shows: 14.4 (mm)
